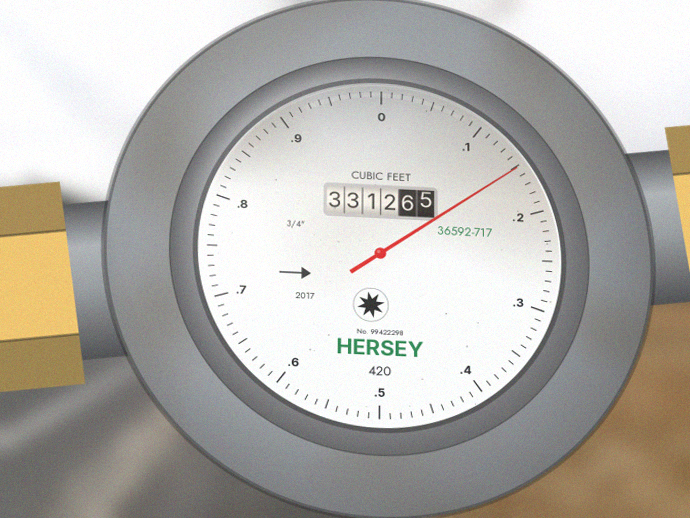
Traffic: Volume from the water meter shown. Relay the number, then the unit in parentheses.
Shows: 331265.15 (ft³)
